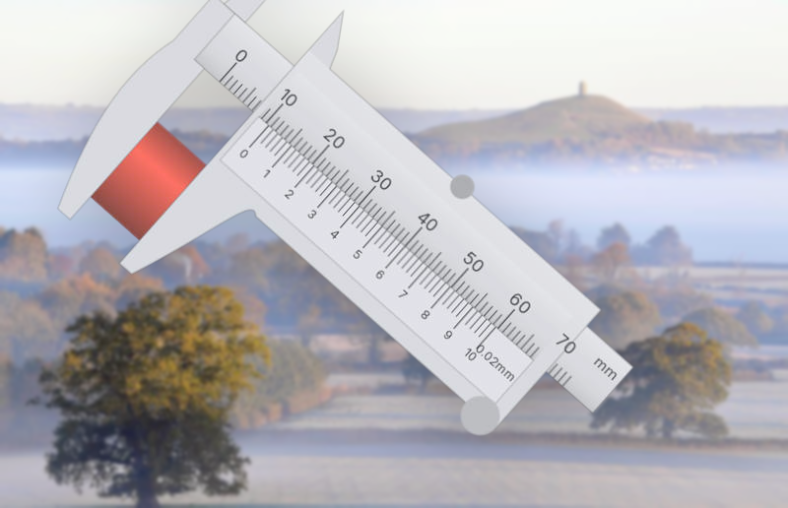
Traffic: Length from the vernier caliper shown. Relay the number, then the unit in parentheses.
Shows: 10.6 (mm)
